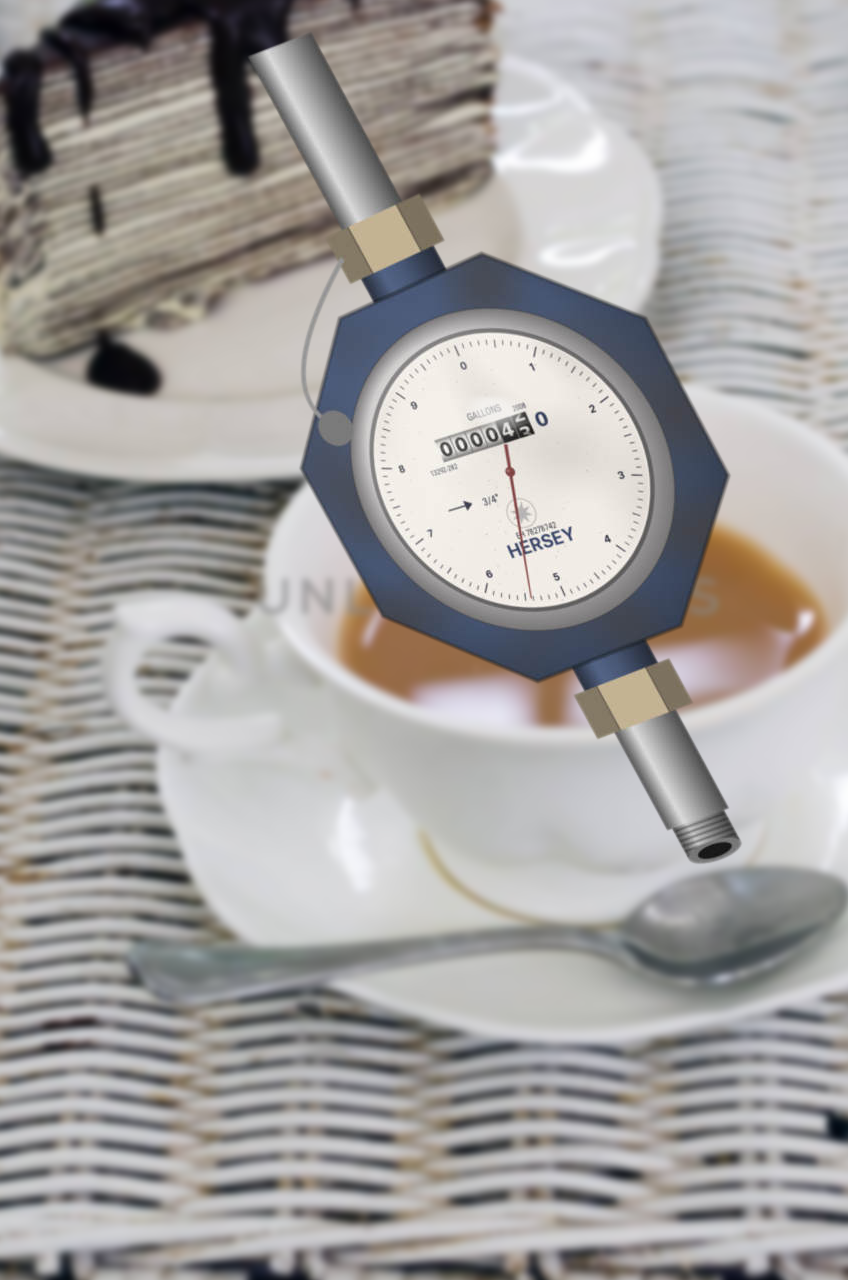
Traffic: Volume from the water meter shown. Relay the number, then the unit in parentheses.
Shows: 425.4 (gal)
